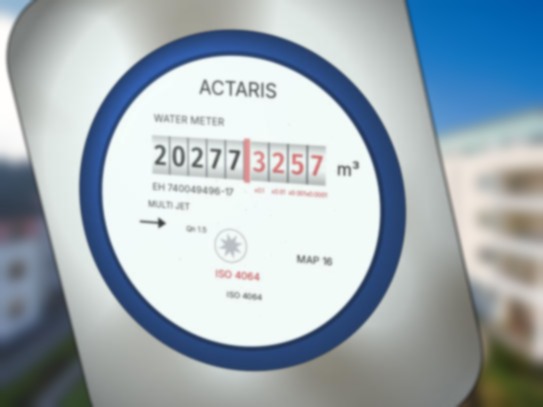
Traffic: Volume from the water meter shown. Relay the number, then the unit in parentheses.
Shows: 20277.3257 (m³)
